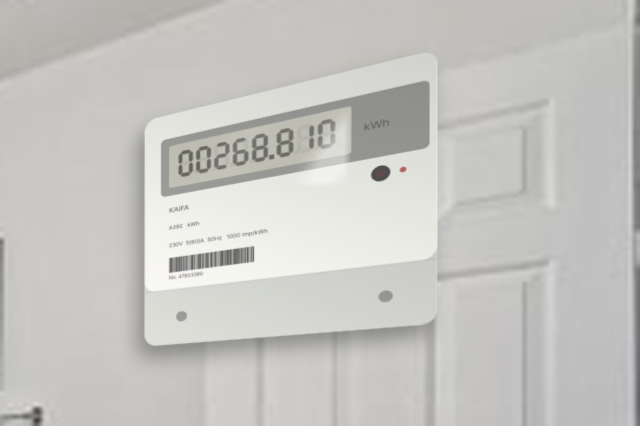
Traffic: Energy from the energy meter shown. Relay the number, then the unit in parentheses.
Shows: 268.810 (kWh)
